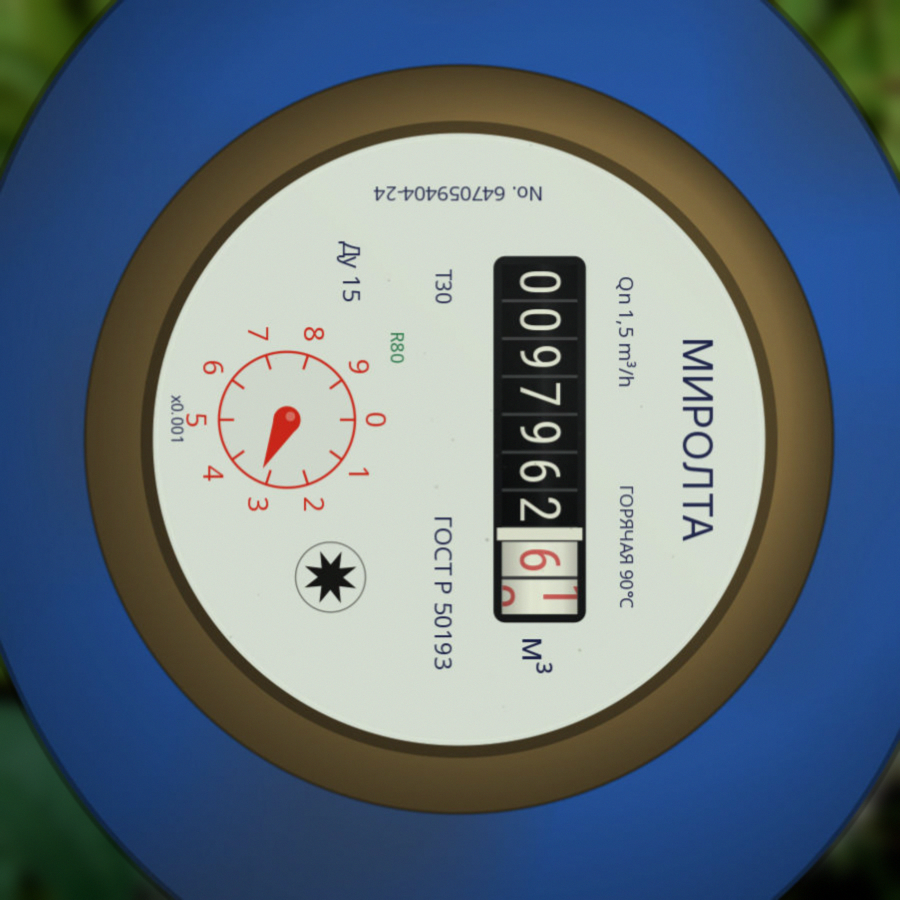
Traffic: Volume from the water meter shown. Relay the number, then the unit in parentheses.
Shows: 97962.613 (m³)
